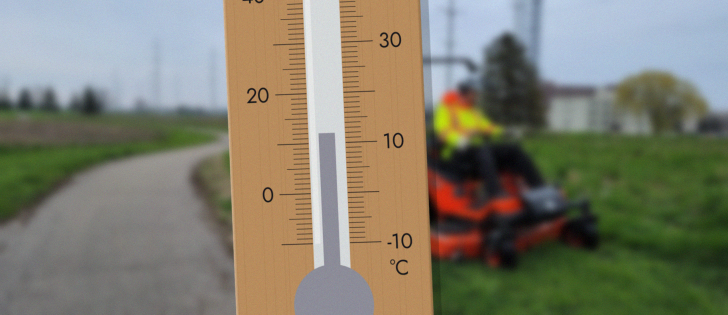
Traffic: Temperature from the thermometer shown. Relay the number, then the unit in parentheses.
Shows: 12 (°C)
